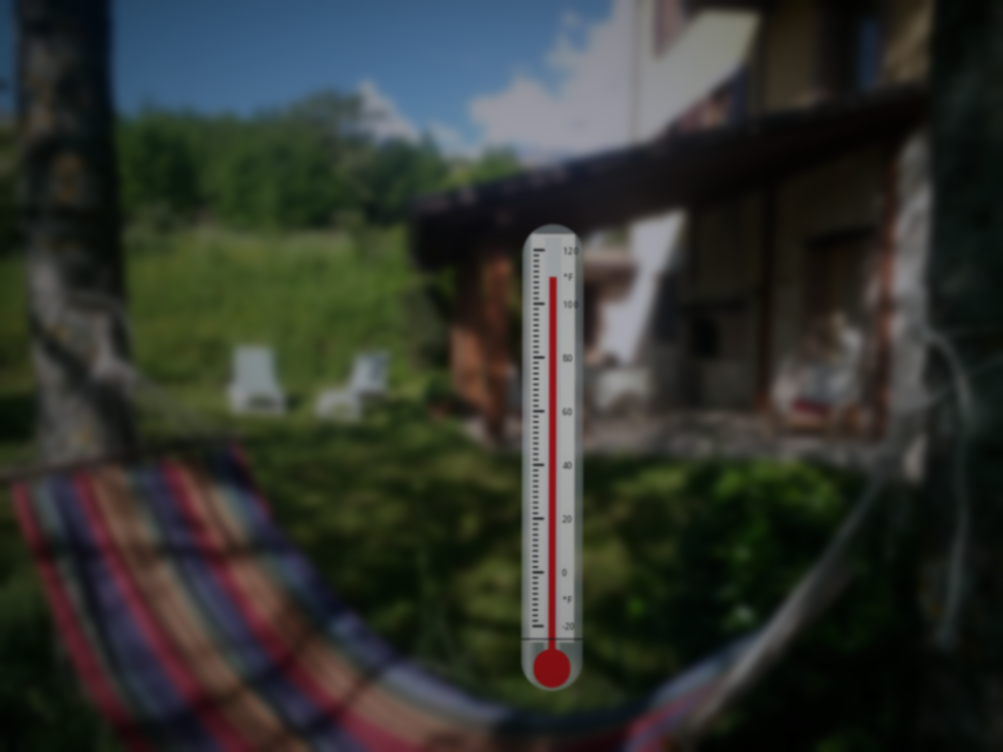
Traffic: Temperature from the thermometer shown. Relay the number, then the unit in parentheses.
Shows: 110 (°F)
